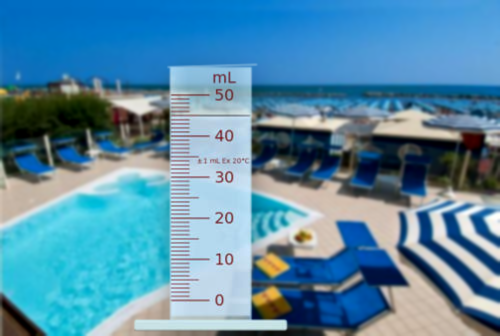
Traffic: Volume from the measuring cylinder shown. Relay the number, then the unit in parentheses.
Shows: 45 (mL)
